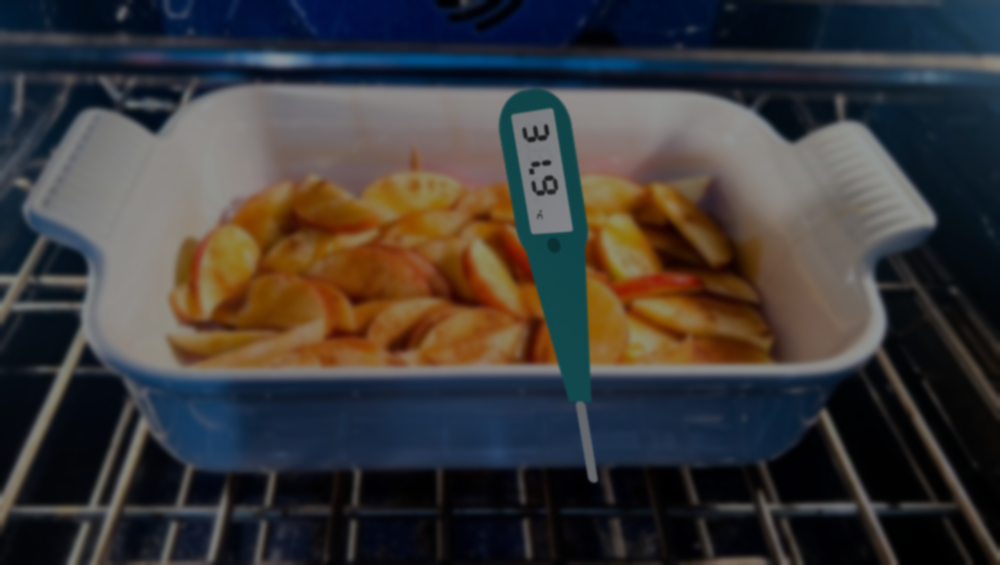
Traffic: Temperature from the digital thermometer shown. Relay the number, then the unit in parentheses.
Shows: 31.9 (°C)
